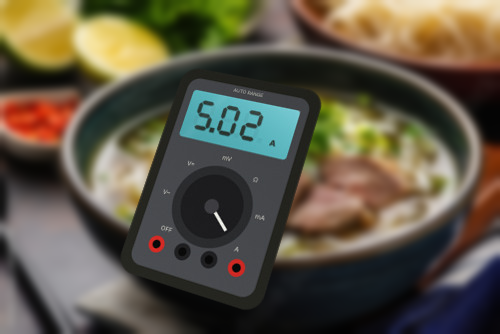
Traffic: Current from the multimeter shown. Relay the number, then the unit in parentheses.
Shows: 5.02 (A)
